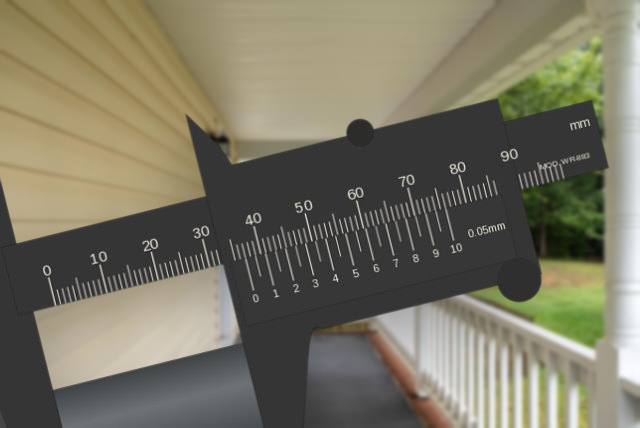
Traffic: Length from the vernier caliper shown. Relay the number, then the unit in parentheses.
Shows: 37.0 (mm)
